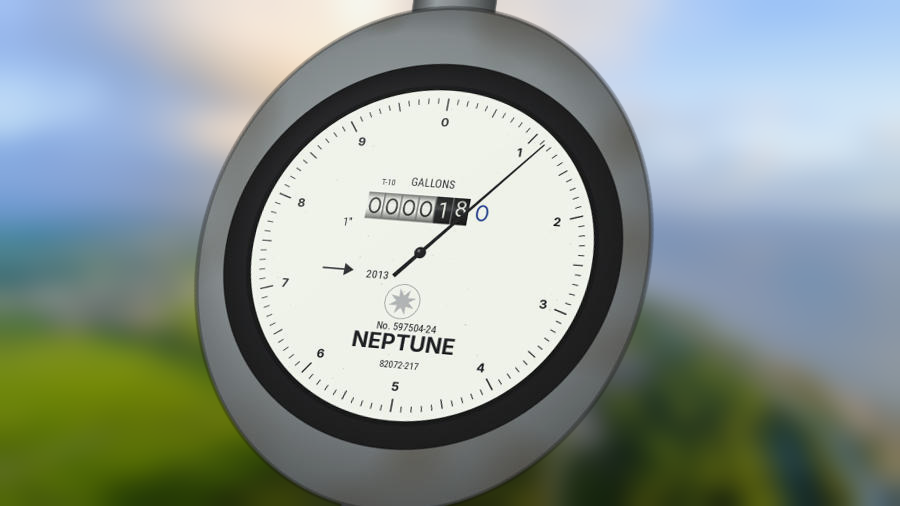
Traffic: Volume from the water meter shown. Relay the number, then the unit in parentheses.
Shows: 181.1 (gal)
